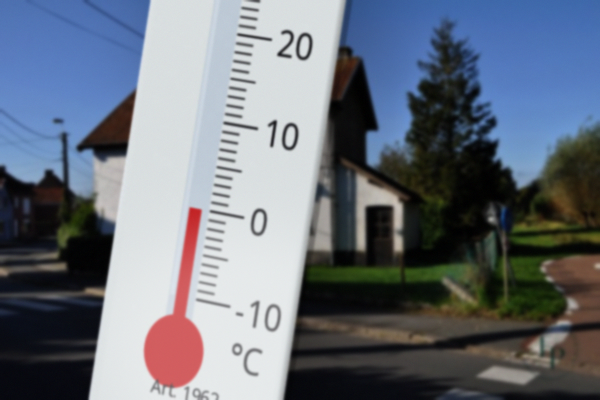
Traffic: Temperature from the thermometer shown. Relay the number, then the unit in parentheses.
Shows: 0 (°C)
